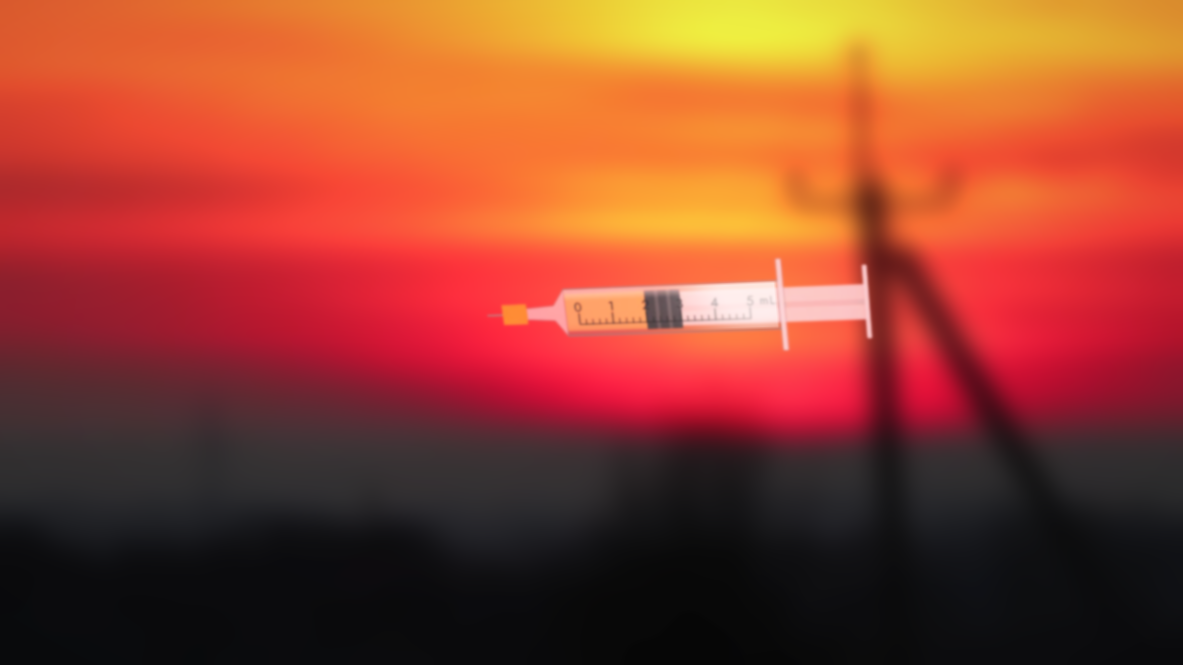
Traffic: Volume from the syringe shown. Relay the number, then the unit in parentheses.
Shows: 2 (mL)
